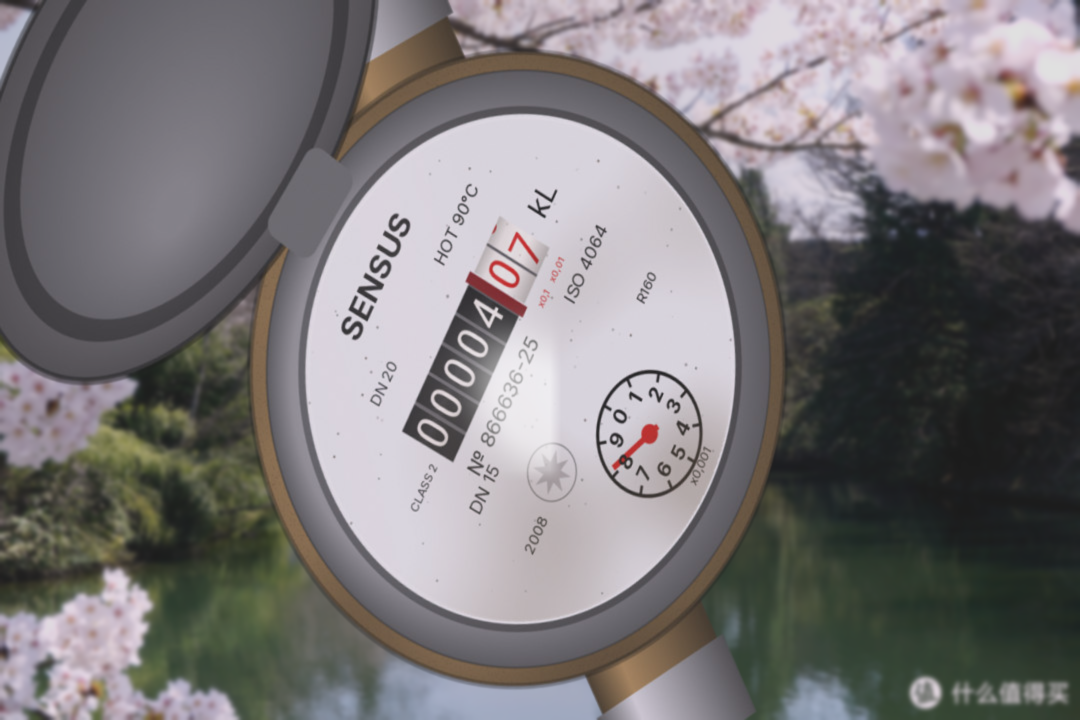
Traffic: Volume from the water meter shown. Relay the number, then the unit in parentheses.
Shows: 4.068 (kL)
